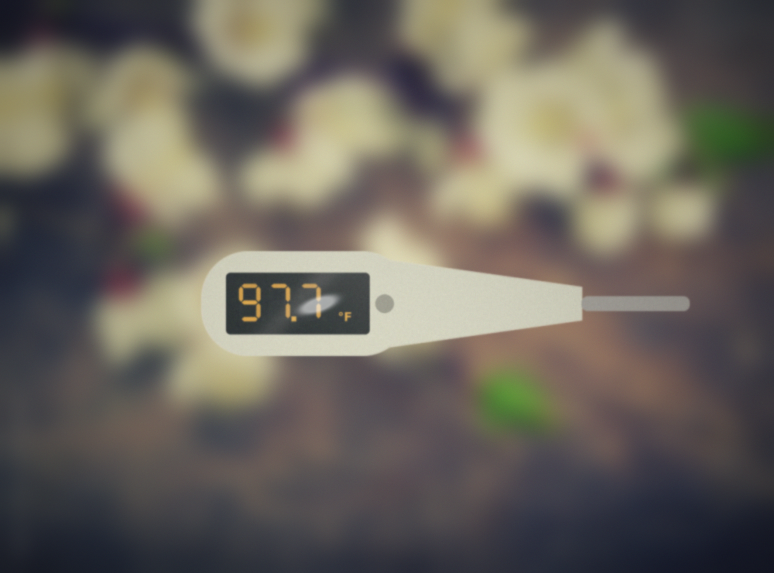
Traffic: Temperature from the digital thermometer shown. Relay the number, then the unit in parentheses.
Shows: 97.7 (°F)
